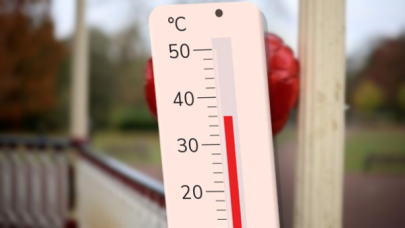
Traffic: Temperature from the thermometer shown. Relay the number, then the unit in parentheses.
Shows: 36 (°C)
